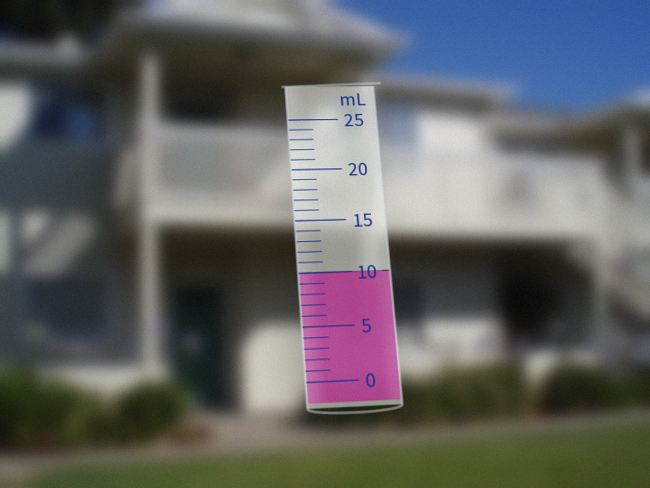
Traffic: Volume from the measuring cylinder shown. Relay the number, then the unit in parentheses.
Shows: 10 (mL)
